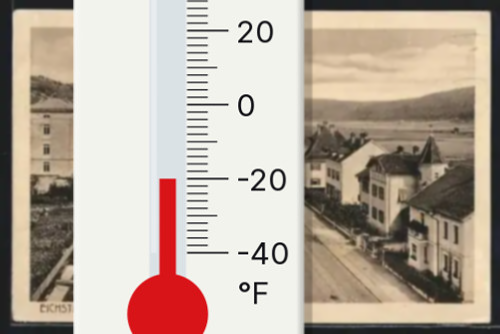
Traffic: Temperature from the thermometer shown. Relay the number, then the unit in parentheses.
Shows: -20 (°F)
